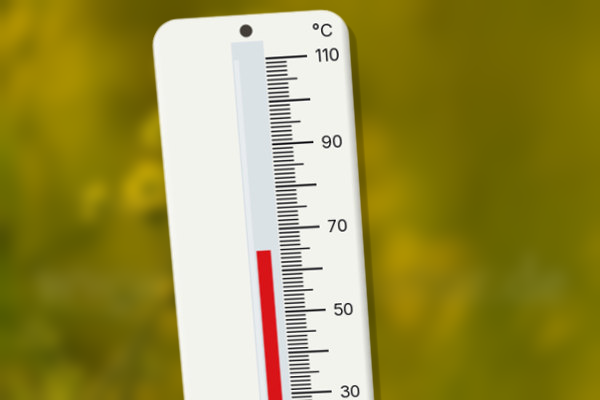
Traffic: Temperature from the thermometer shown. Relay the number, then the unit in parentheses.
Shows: 65 (°C)
